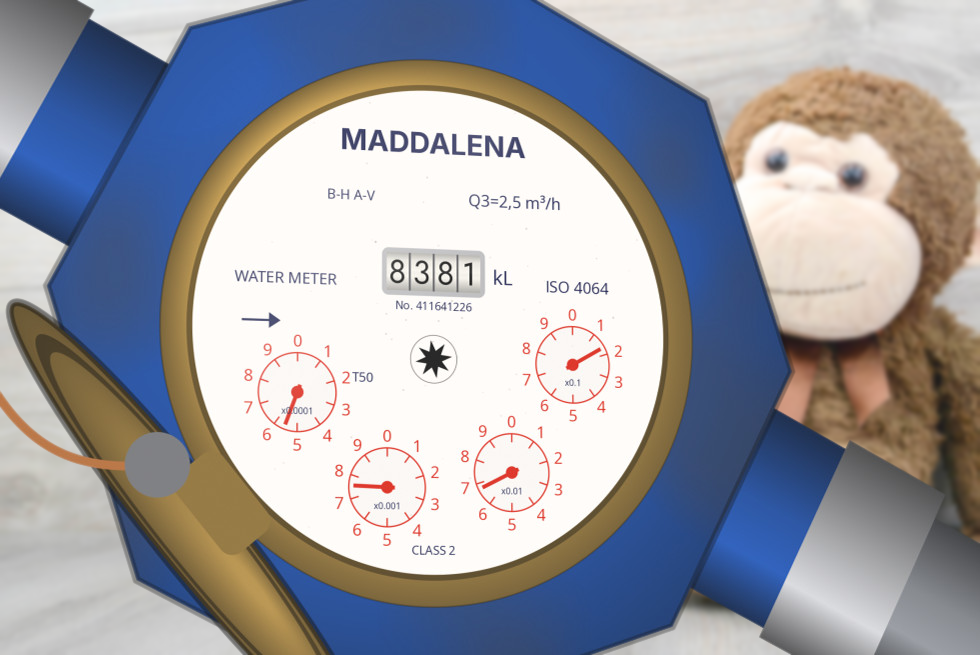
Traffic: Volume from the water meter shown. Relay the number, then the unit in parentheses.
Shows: 8381.1675 (kL)
